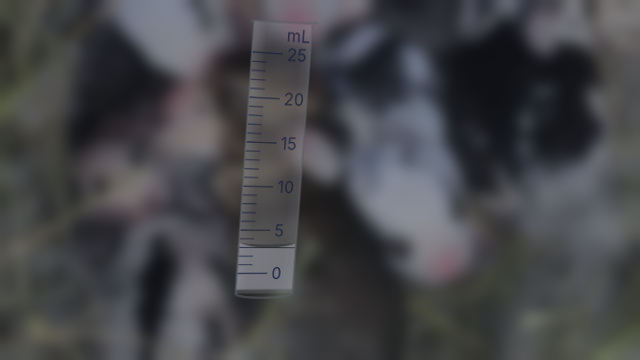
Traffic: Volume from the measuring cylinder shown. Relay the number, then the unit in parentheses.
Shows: 3 (mL)
